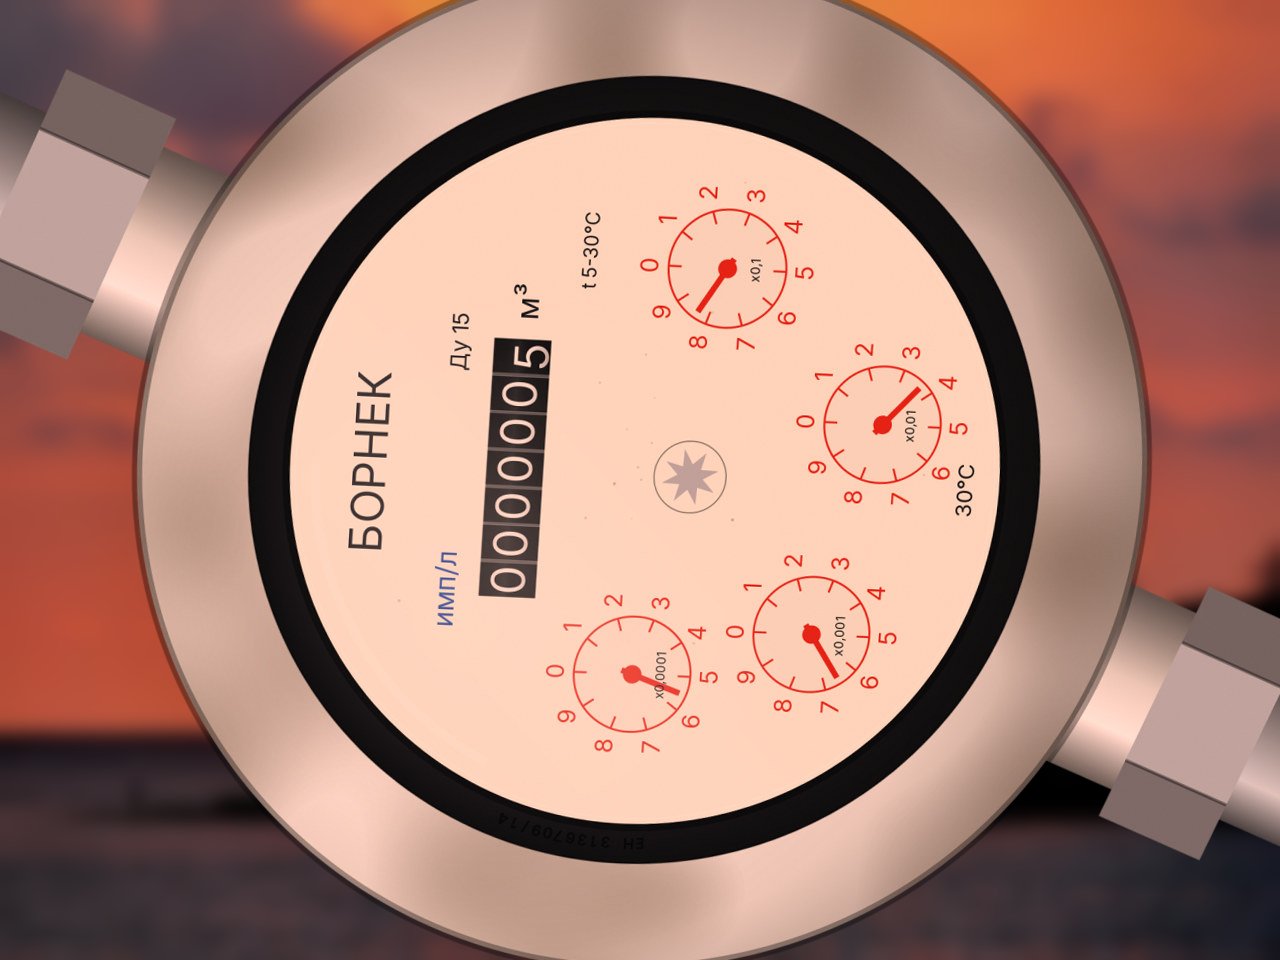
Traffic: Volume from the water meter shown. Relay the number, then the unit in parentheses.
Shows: 4.8365 (m³)
